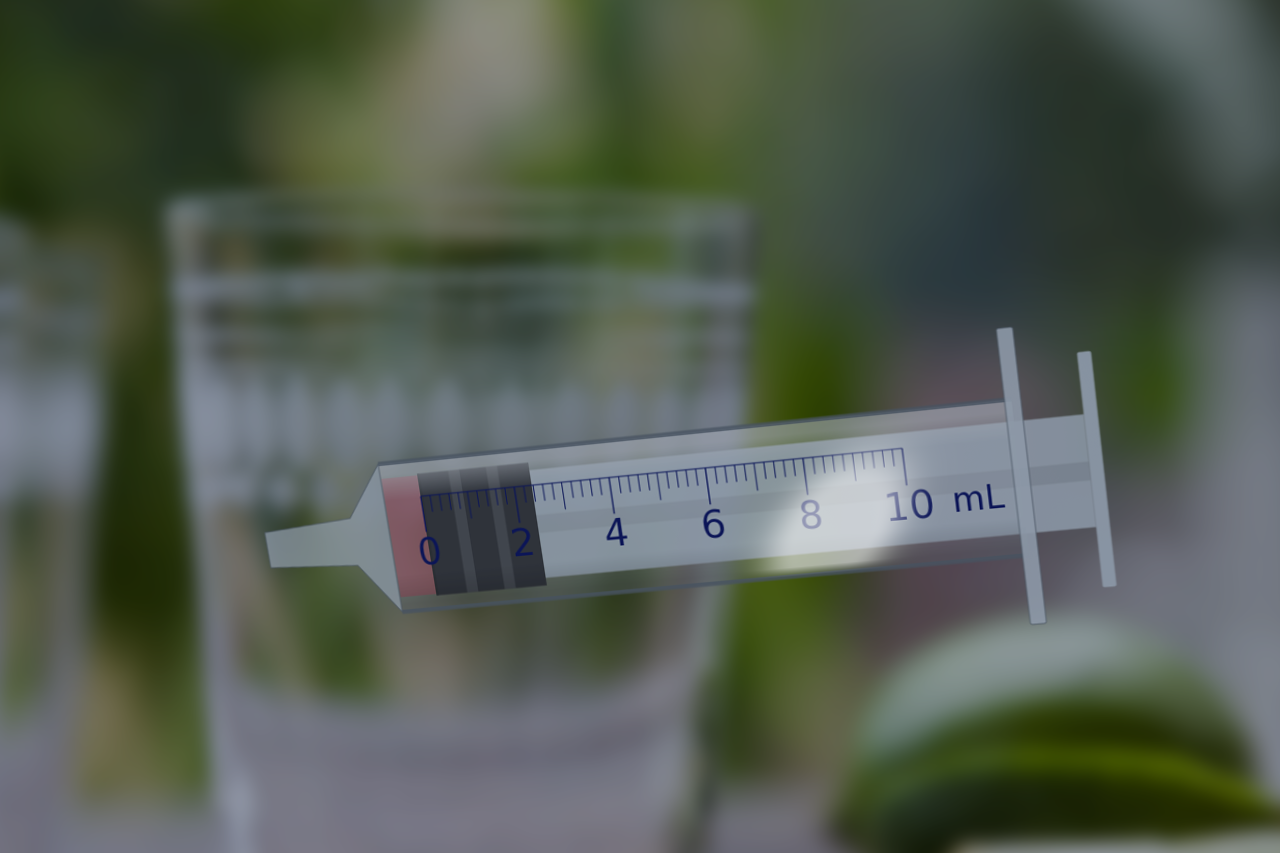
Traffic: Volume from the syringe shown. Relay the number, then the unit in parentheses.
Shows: 0 (mL)
